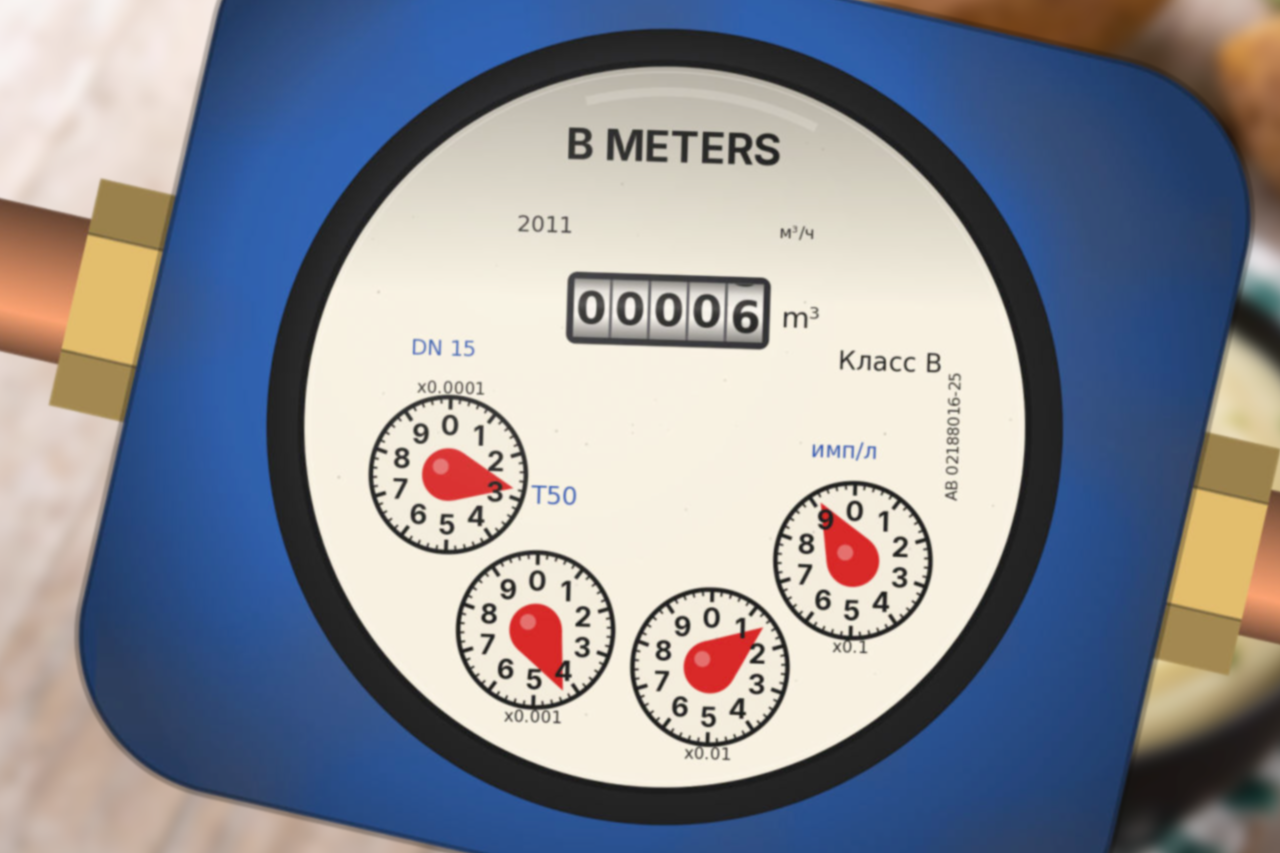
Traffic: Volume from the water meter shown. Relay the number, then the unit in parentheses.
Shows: 5.9142 (m³)
